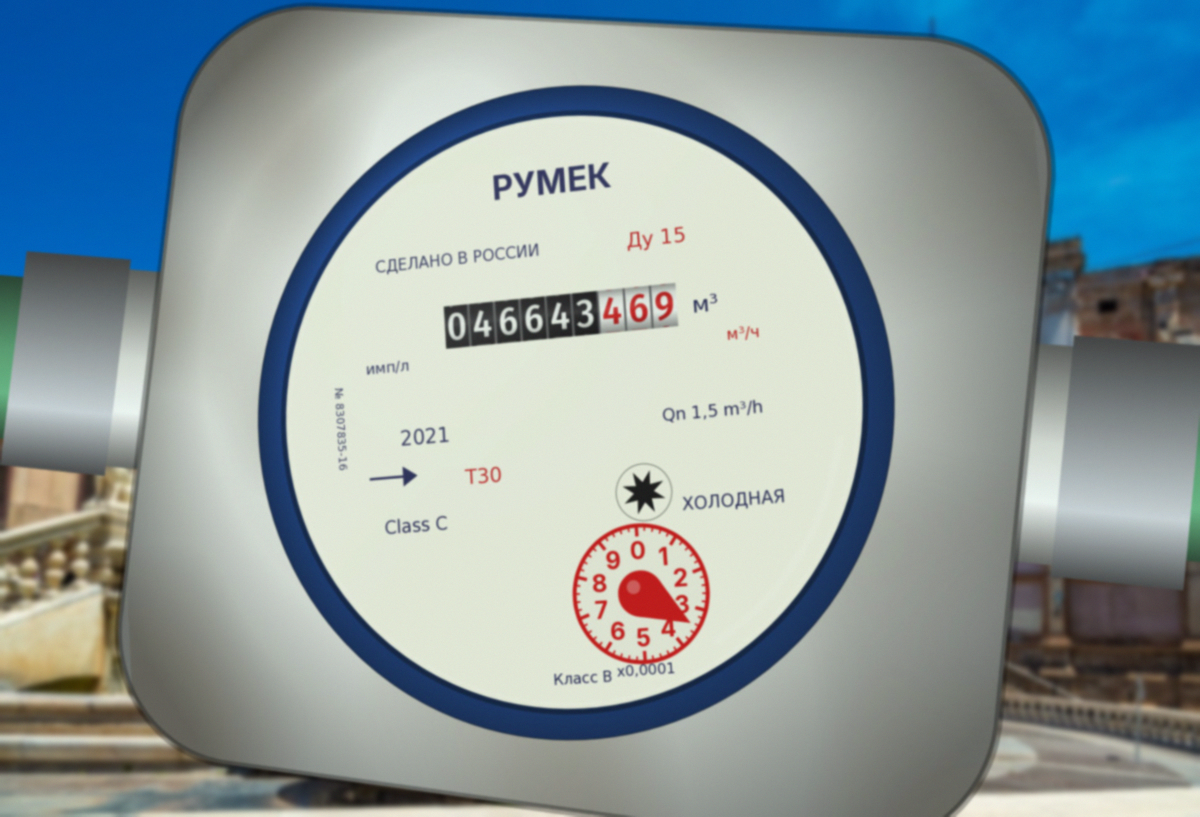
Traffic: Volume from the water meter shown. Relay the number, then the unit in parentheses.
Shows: 46643.4693 (m³)
